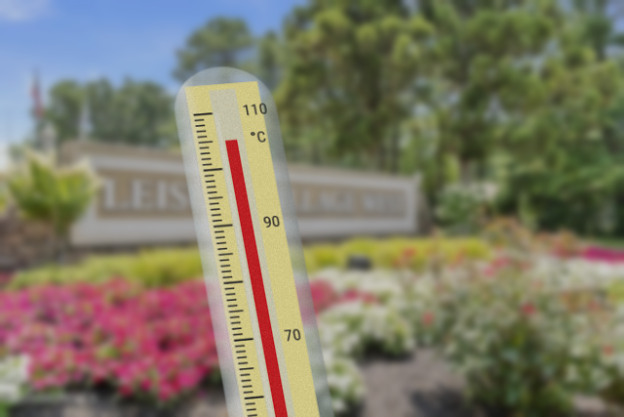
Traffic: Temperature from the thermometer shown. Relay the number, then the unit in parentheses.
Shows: 105 (°C)
